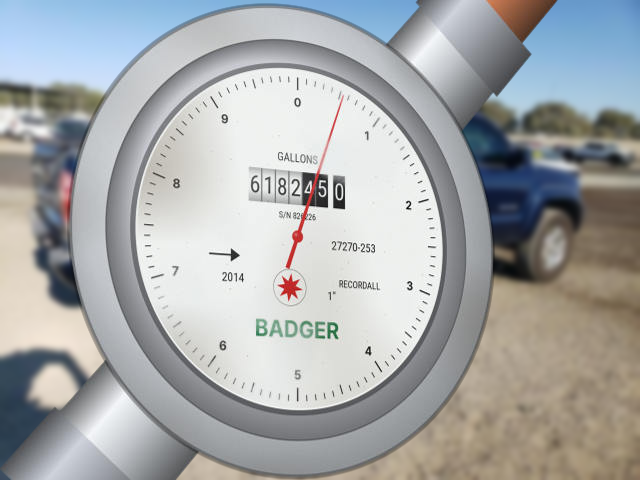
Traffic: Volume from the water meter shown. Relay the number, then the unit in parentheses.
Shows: 6182450.5 (gal)
